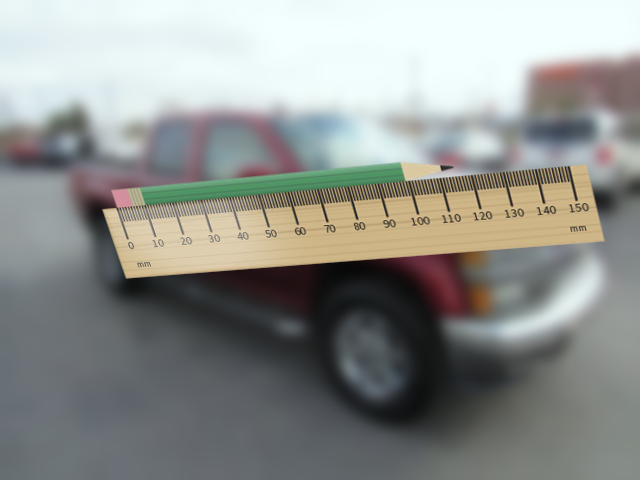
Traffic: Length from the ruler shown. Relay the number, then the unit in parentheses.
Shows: 115 (mm)
